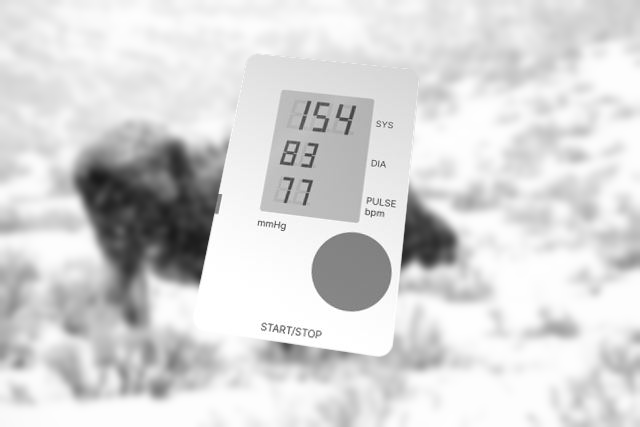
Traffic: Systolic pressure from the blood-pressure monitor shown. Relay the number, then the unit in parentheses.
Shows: 154 (mmHg)
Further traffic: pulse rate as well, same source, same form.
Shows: 77 (bpm)
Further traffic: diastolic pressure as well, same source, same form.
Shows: 83 (mmHg)
